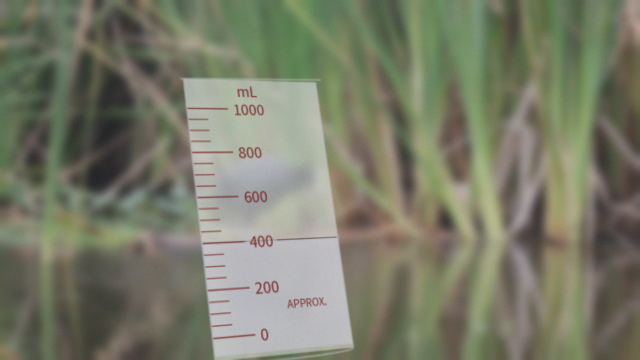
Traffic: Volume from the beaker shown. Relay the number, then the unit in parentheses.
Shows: 400 (mL)
